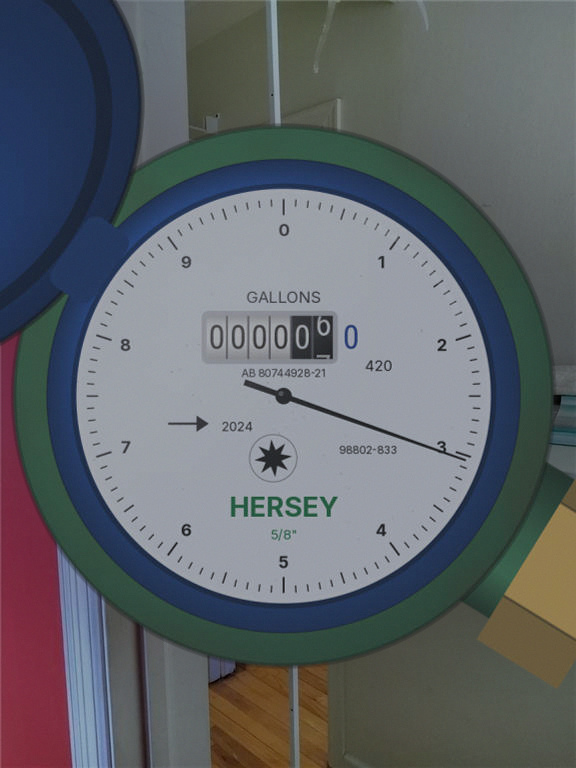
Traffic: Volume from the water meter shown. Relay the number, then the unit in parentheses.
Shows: 63.0 (gal)
